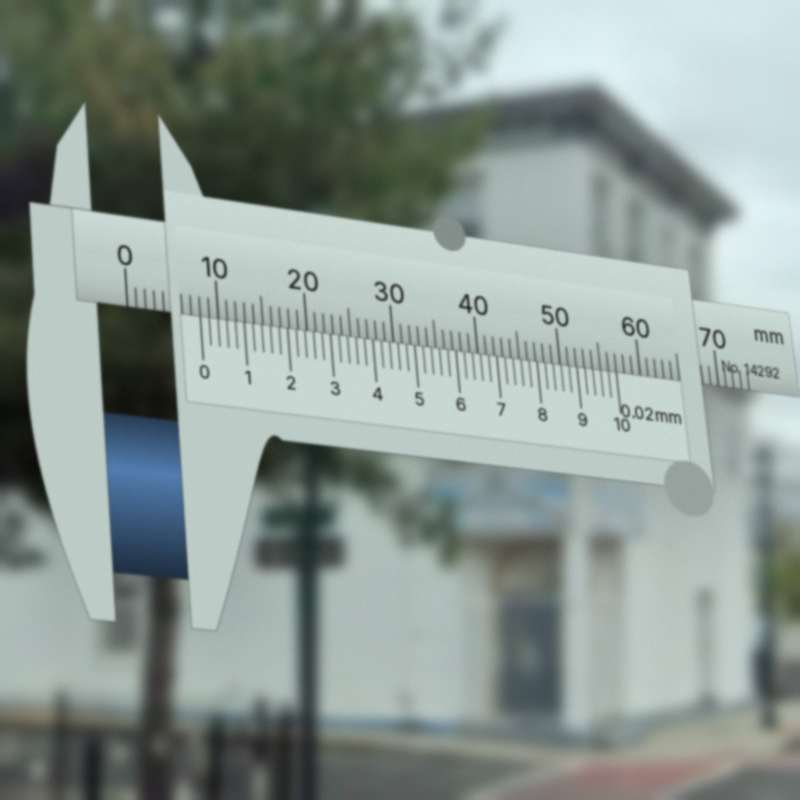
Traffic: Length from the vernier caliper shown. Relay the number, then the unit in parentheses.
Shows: 8.0 (mm)
